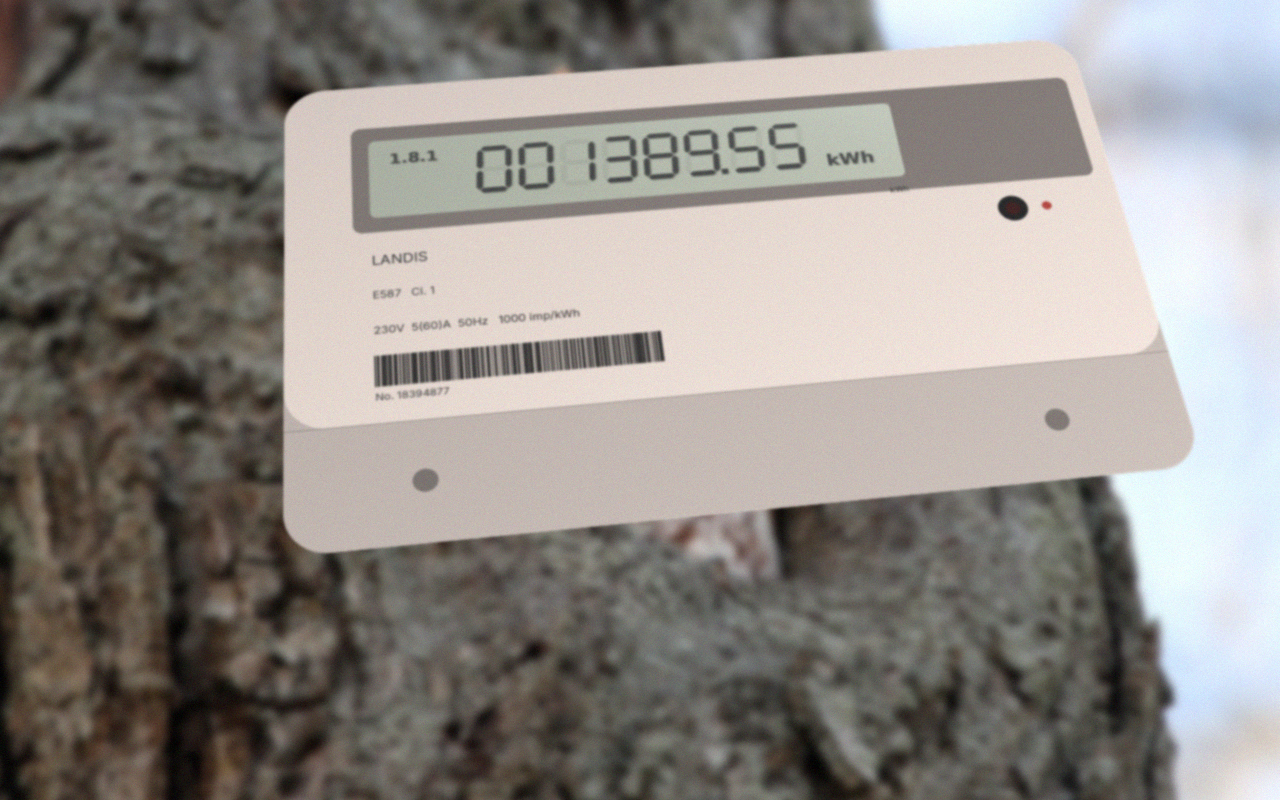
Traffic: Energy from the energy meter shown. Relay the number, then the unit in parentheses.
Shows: 1389.55 (kWh)
